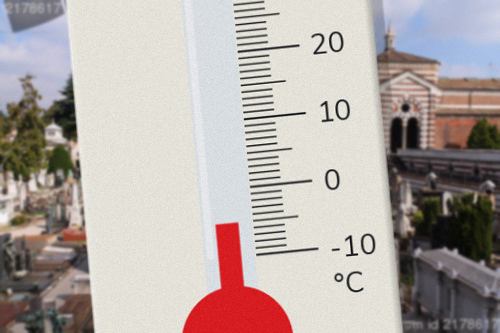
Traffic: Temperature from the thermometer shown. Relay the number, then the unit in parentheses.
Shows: -5 (°C)
